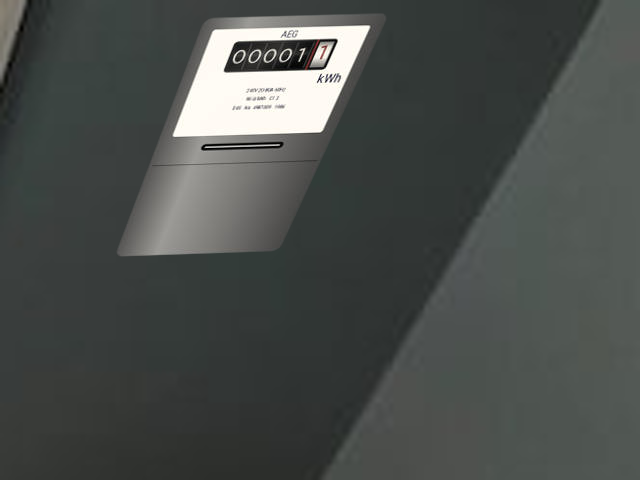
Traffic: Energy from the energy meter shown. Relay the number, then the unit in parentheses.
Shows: 1.1 (kWh)
